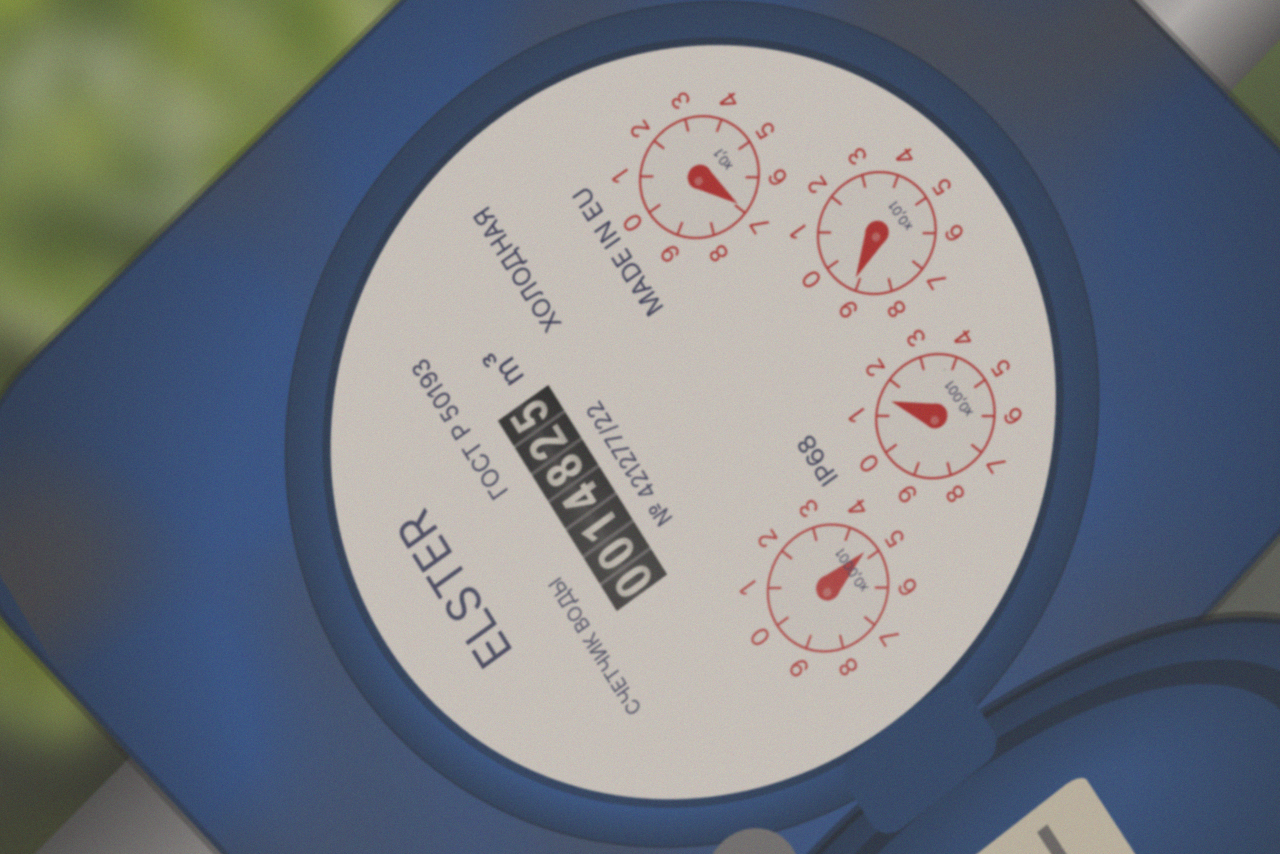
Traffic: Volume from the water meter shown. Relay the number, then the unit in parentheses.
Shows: 14825.6914 (m³)
